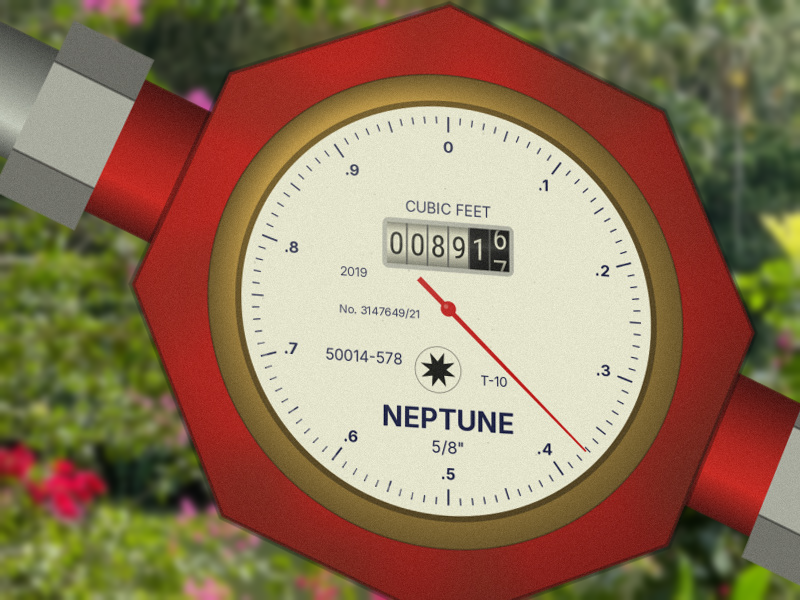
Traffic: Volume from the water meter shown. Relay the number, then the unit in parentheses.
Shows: 8916.37 (ft³)
